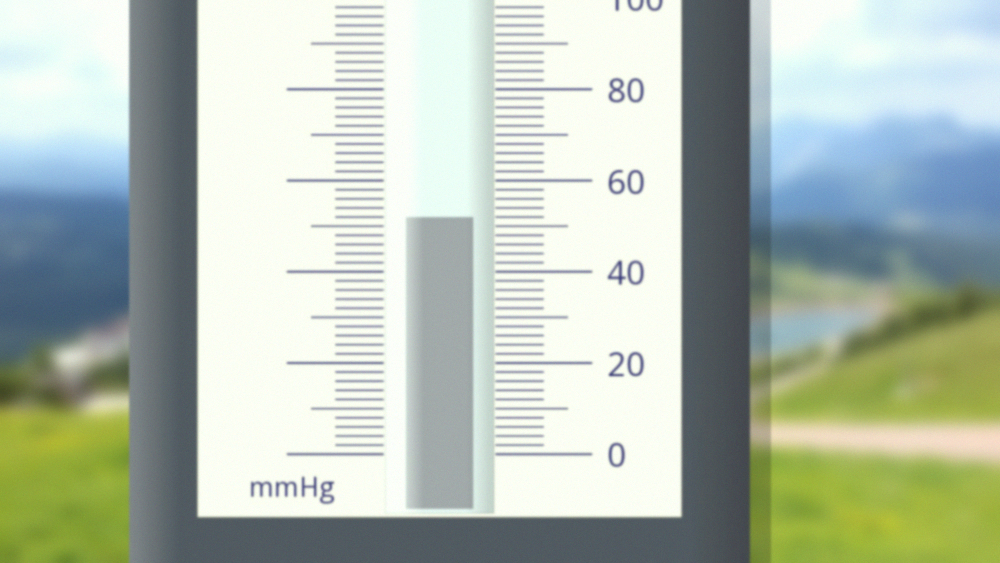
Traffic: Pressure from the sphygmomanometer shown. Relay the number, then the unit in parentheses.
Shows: 52 (mmHg)
